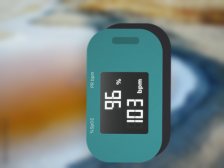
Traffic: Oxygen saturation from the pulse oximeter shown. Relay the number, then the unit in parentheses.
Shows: 96 (%)
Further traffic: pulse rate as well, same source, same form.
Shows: 103 (bpm)
